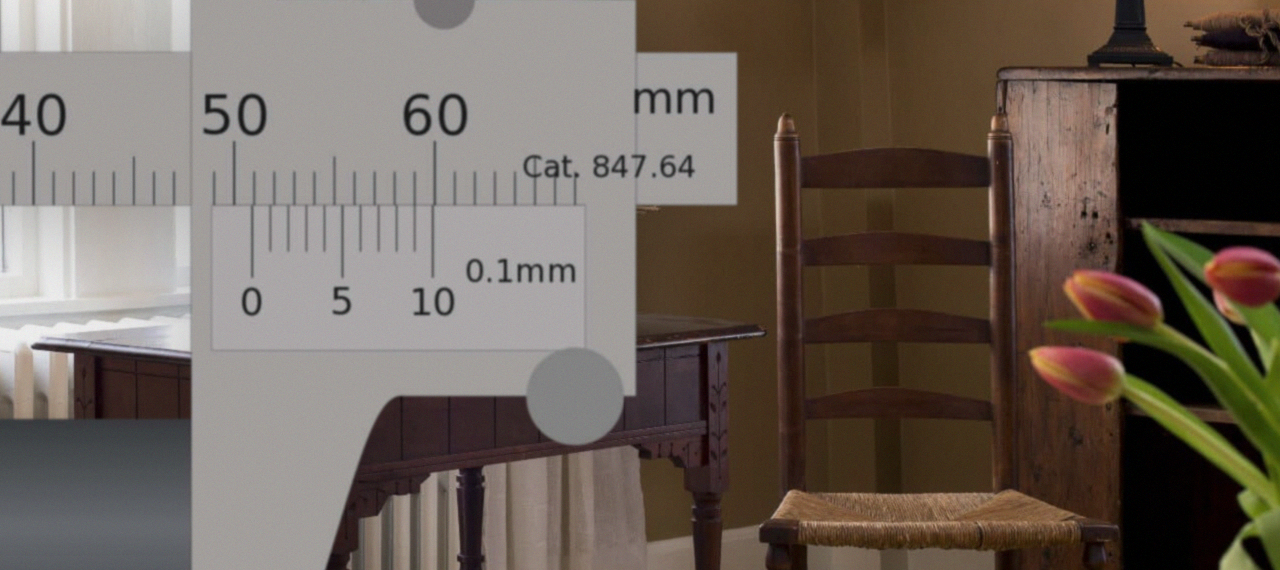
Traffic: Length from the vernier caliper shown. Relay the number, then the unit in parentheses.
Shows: 50.9 (mm)
